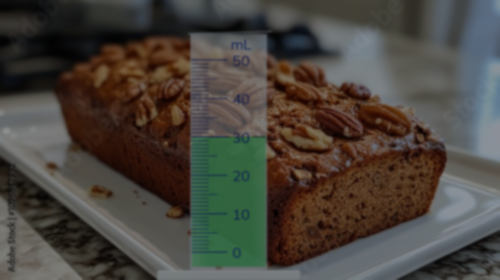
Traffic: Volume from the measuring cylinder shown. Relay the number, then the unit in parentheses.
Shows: 30 (mL)
